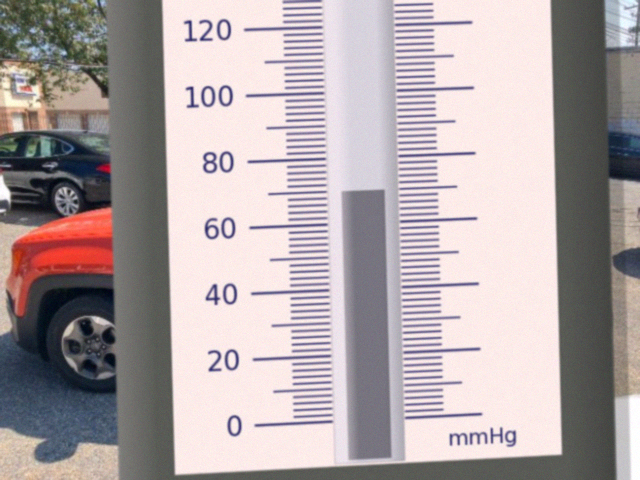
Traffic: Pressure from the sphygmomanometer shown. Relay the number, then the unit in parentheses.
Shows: 70 (mmHg)
